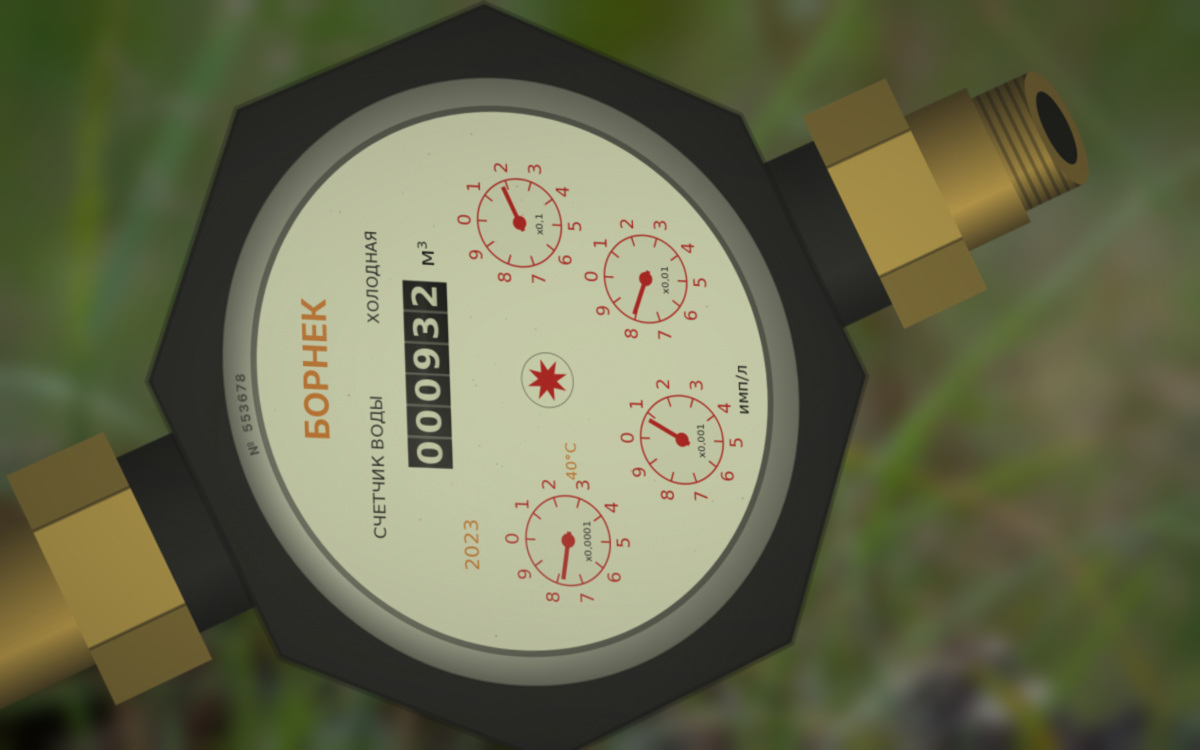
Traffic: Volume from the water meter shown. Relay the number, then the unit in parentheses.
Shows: 932.1807 (m³)
